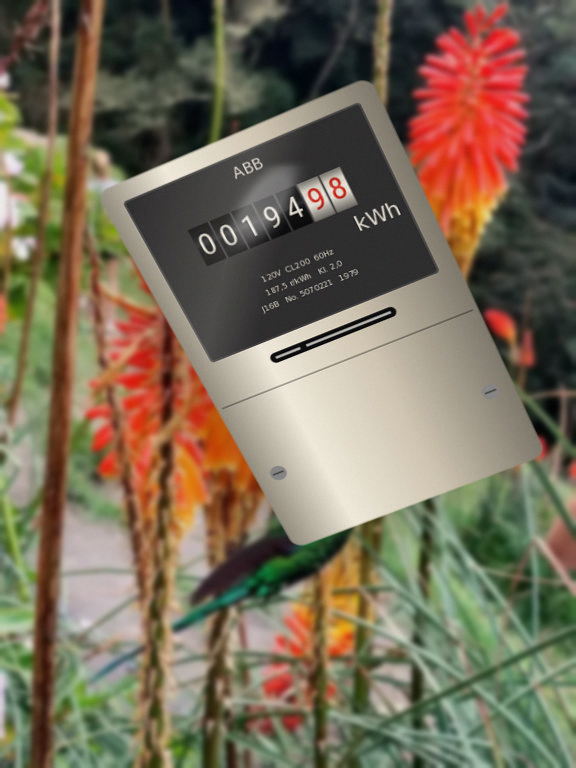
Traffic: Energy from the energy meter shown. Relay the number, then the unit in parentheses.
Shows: 194.98 (kWh)
